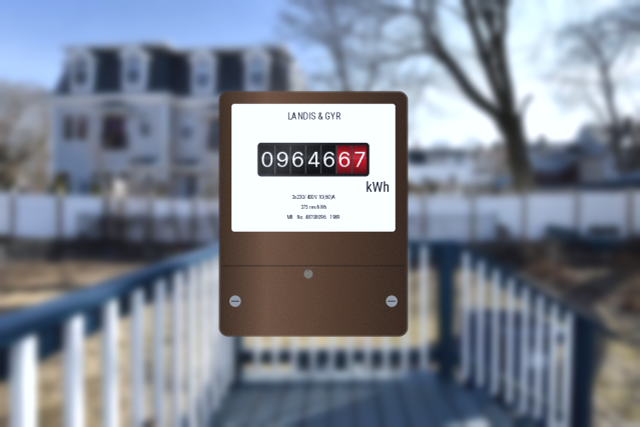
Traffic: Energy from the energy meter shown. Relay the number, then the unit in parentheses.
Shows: 9646.67 (kWh)
